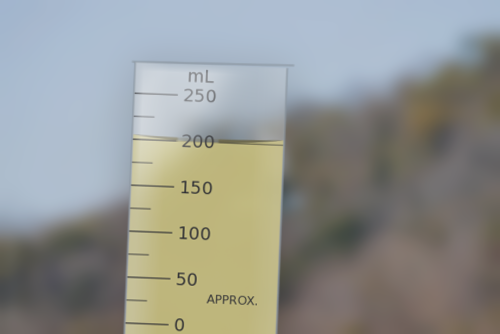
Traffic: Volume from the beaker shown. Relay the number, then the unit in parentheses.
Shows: 200 (mL)
